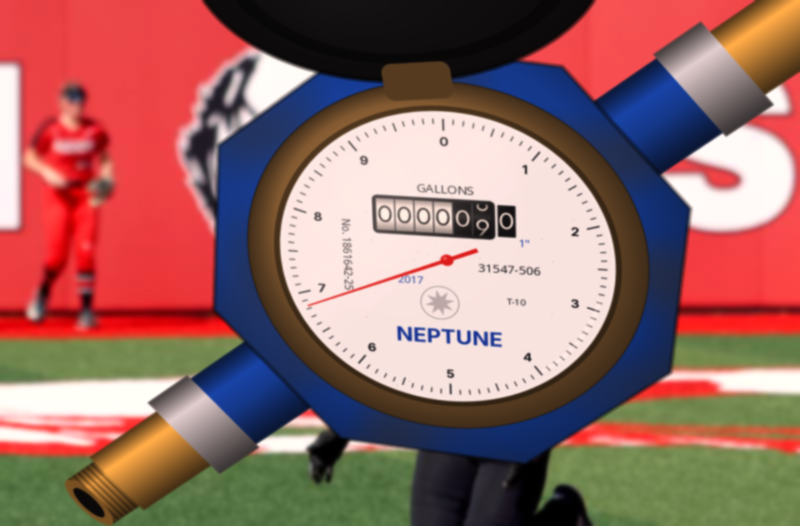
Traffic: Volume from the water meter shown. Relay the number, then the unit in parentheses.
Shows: 86.8 (gal)
